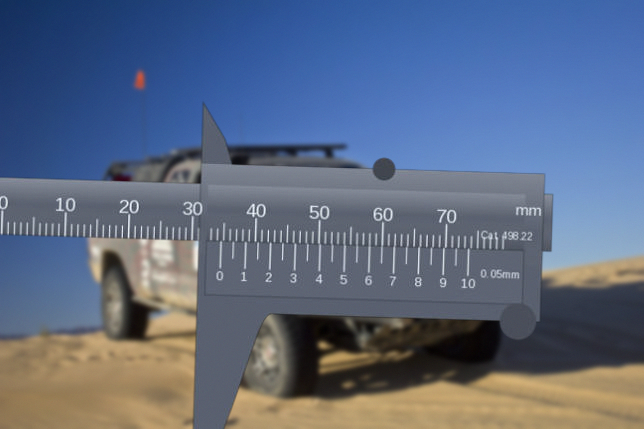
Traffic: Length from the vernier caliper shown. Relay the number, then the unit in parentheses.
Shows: 34.6 (mm)
